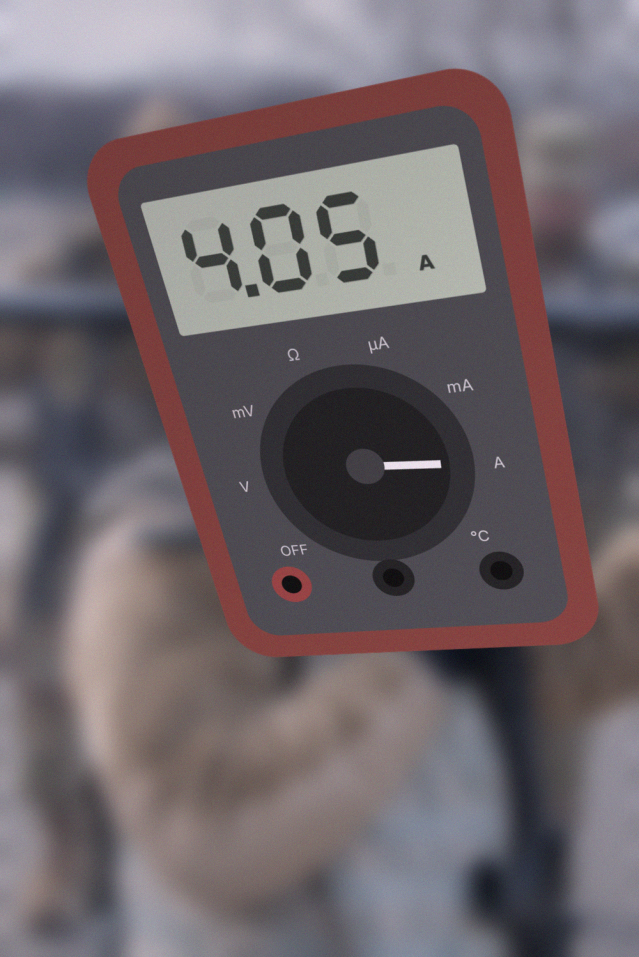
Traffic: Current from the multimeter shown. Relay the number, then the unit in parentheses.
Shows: 4.05 (A)
